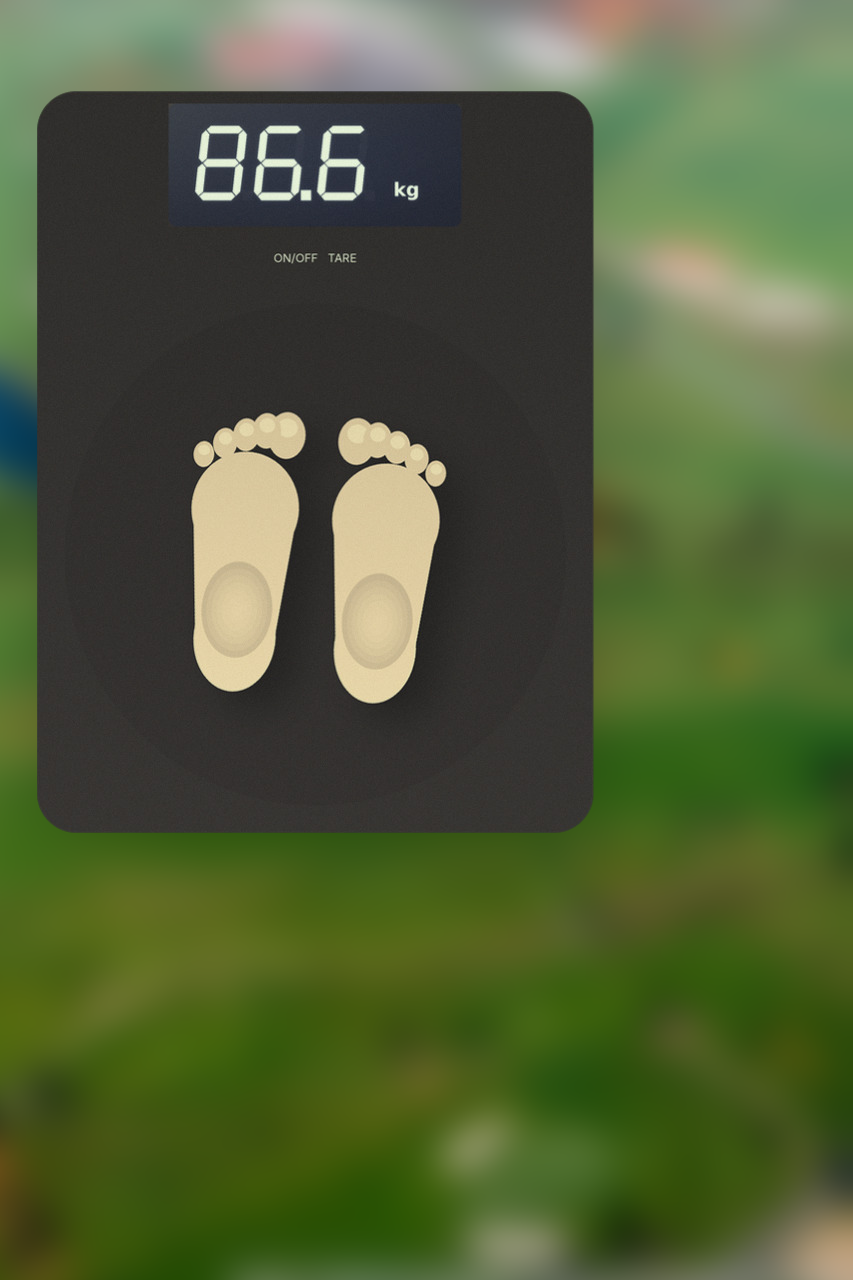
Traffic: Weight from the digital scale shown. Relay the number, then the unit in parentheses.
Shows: 86.6 (kg)
